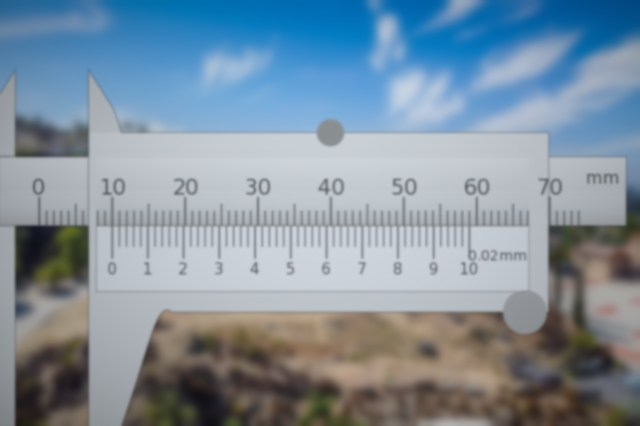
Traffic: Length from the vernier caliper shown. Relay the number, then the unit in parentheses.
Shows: 10.0 (mm)
